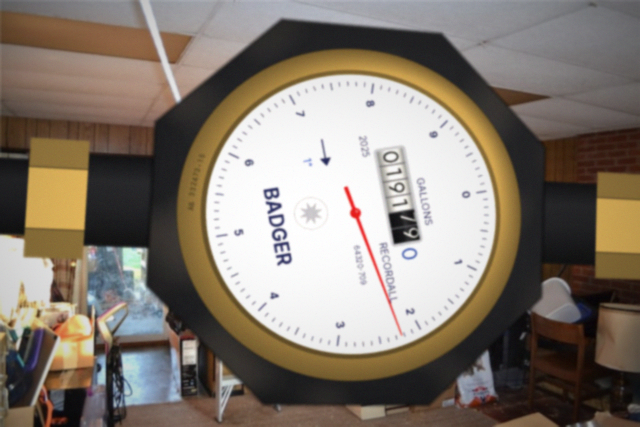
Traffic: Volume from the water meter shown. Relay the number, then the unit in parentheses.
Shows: 191792.2 (gal)
